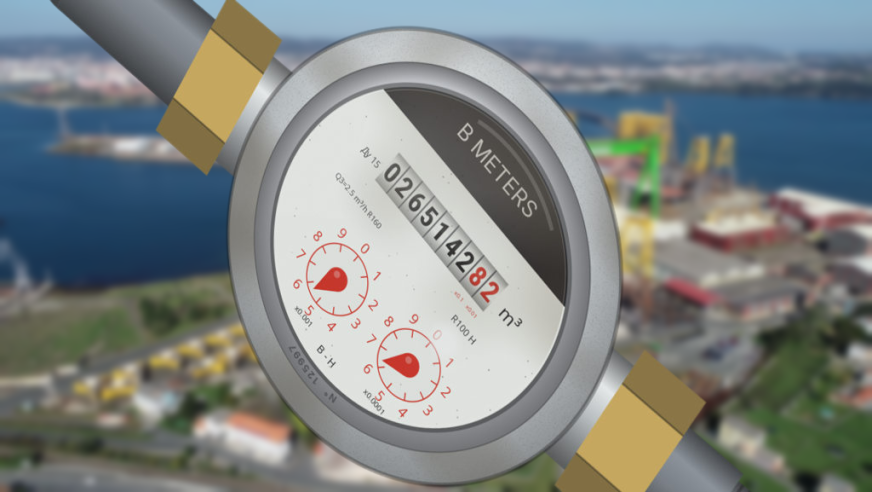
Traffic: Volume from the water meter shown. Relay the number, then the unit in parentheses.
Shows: 265142.8256 (m³)
